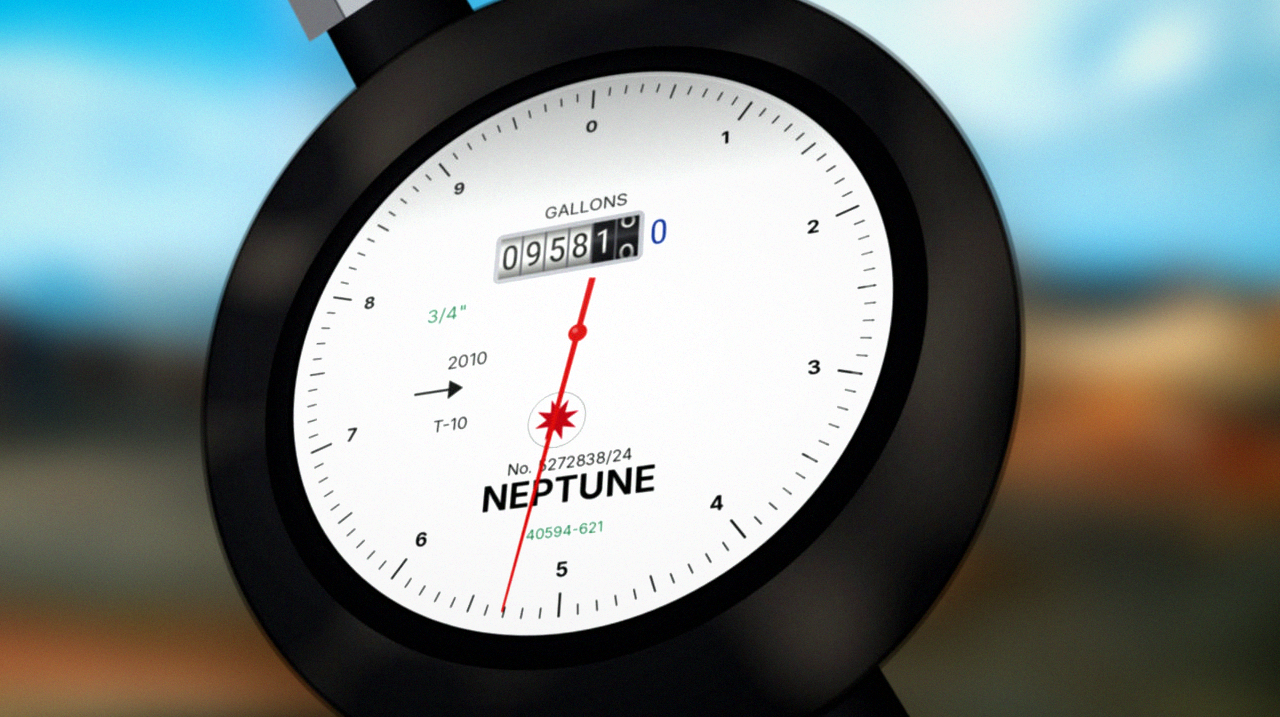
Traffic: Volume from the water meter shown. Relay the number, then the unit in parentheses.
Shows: 958185.3 (gal)
